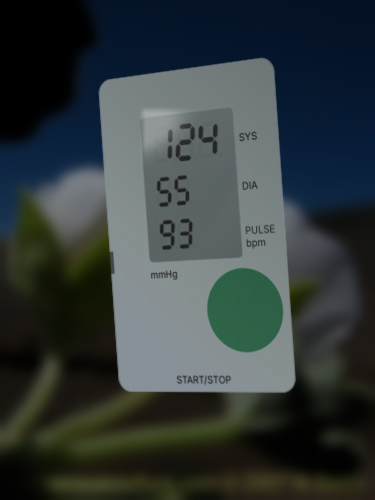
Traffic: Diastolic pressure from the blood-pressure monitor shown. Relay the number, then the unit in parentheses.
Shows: 55 (mmHg)
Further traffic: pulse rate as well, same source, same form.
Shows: 93 (bpm)
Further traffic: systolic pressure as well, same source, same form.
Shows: 124 (mmHg)
